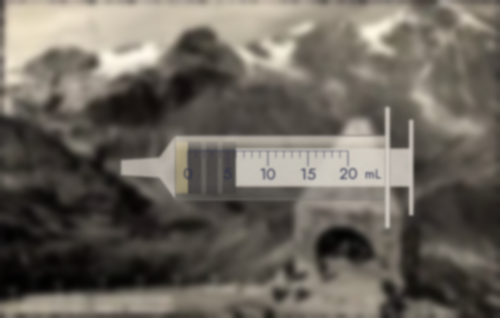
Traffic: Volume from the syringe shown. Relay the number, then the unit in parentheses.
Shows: 0 (mL)
